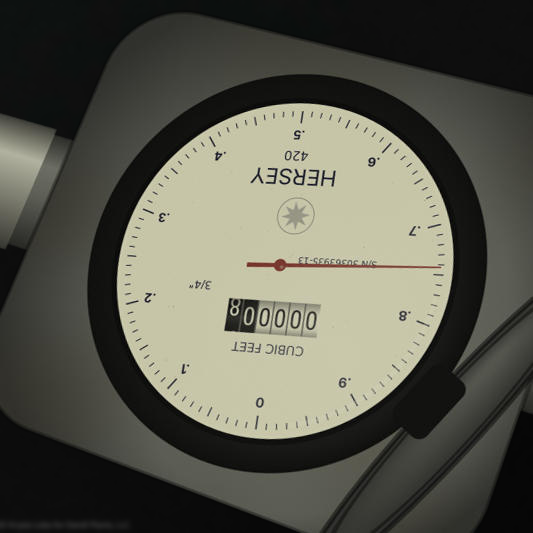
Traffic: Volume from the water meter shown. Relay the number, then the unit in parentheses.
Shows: 7.74 (ft³)
